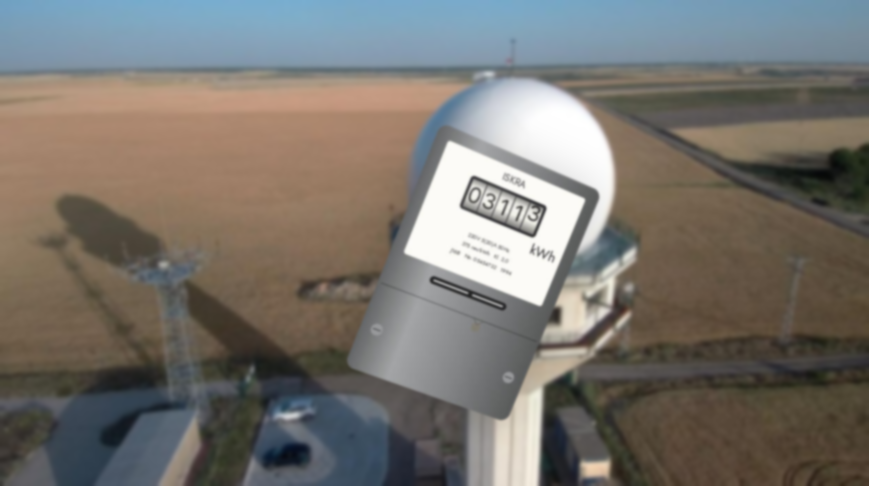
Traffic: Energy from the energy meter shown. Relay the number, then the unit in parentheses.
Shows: 3113 (kWh)
